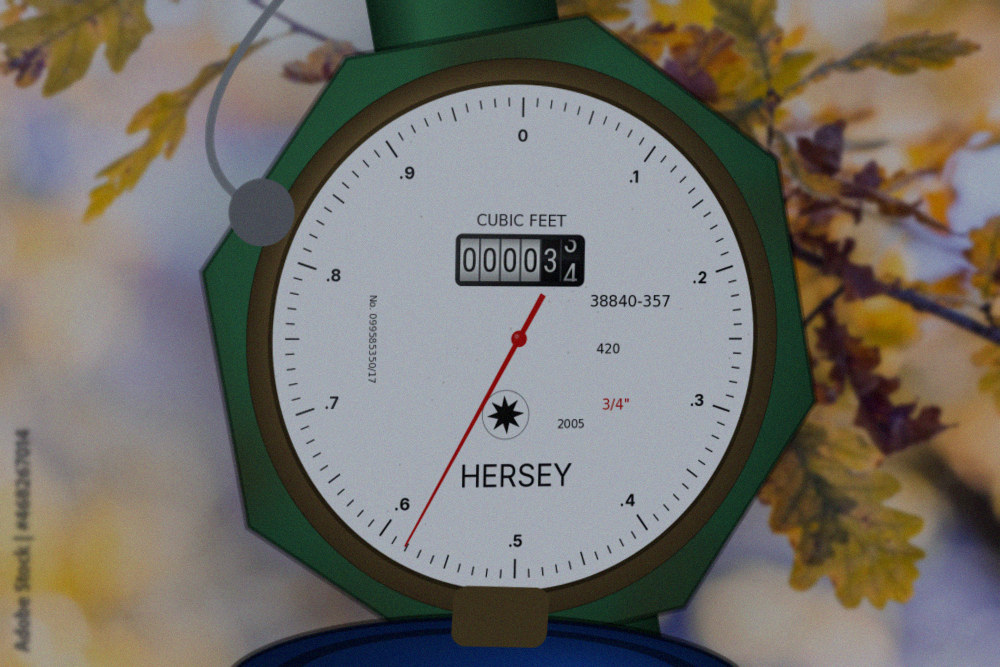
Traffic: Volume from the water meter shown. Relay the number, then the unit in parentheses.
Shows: 33.58 (ft³)
